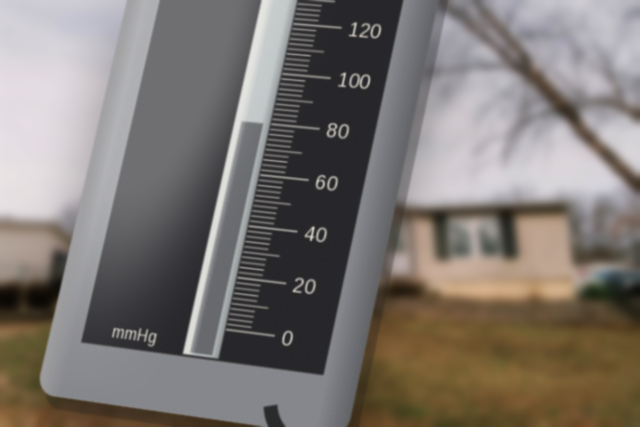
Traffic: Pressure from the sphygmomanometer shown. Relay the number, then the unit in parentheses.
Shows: 80 (mmHg)
